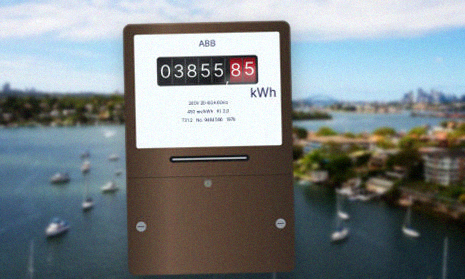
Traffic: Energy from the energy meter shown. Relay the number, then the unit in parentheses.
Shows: 3855.85 (kWh)
